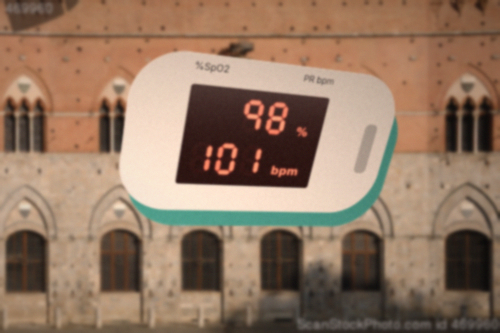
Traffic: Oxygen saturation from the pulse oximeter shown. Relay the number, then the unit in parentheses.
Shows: 98 (%)
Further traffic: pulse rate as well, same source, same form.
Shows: 101 (bpm)
